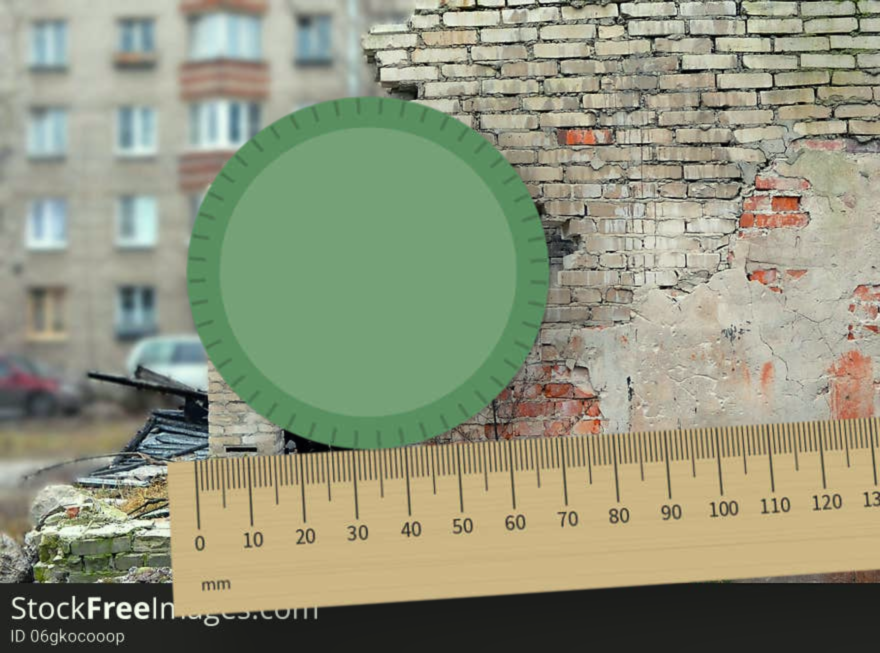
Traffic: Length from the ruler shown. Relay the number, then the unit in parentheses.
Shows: 70 (mm)
